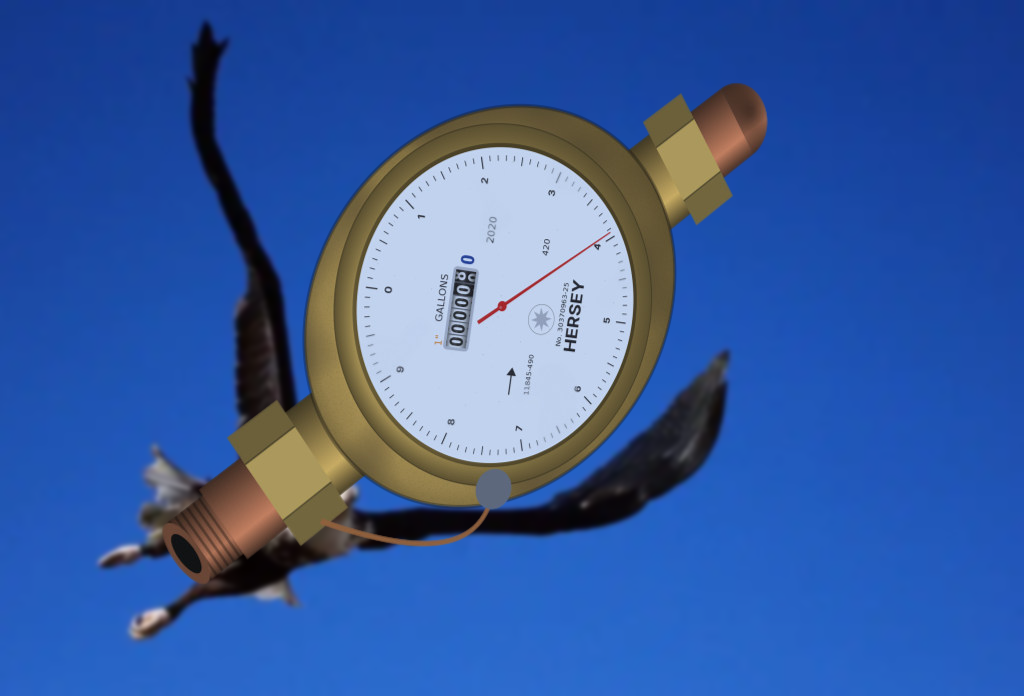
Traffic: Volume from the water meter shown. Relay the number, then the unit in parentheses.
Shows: 83.9 (gal)
